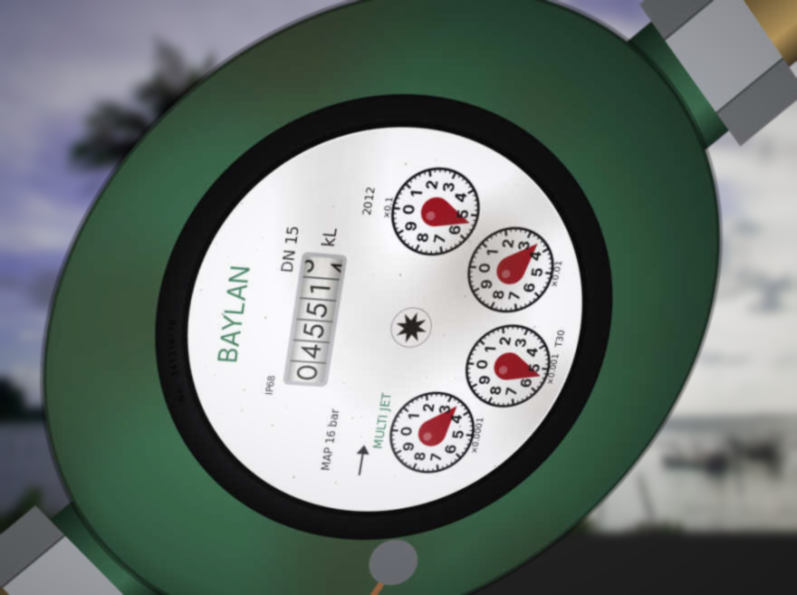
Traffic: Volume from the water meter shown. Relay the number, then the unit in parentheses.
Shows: 45513.5353 (kL)
